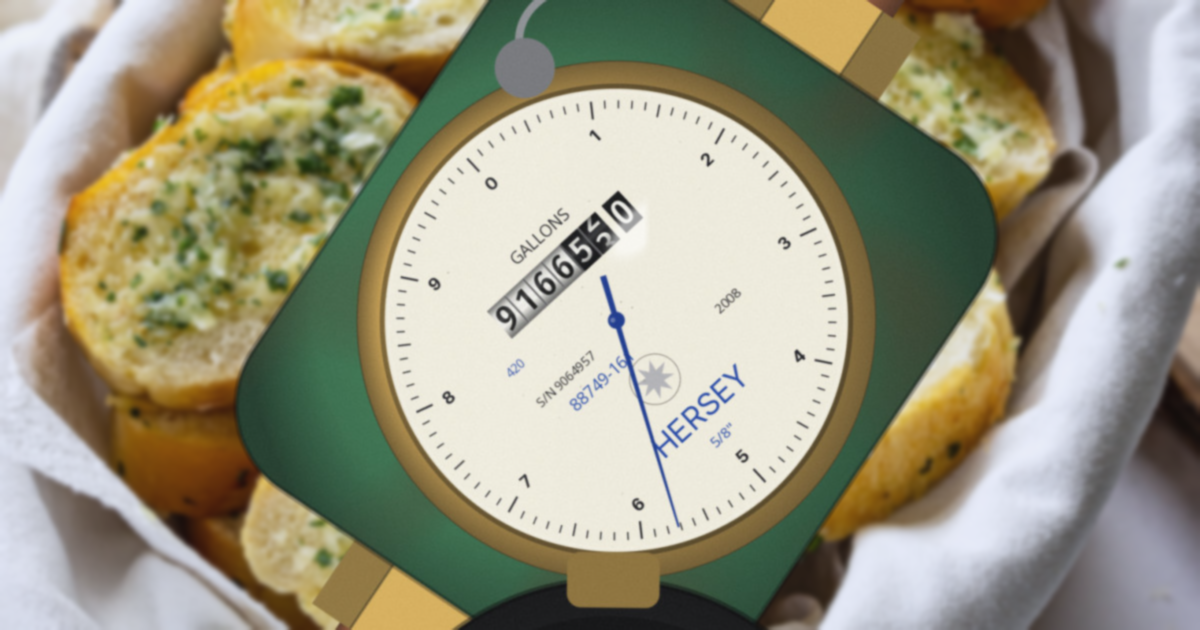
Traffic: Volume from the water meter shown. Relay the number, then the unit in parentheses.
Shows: 9166525.7 (gal)
